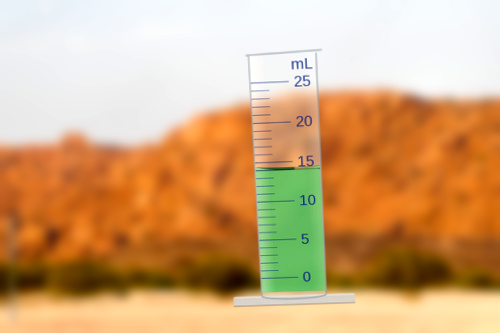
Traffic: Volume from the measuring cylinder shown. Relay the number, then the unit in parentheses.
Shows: 14 (mL)
